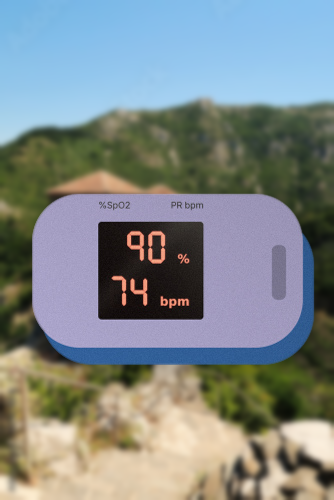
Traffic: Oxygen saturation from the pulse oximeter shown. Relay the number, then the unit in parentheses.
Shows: 90 (%)
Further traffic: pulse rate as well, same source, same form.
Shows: 74 (bpm)
